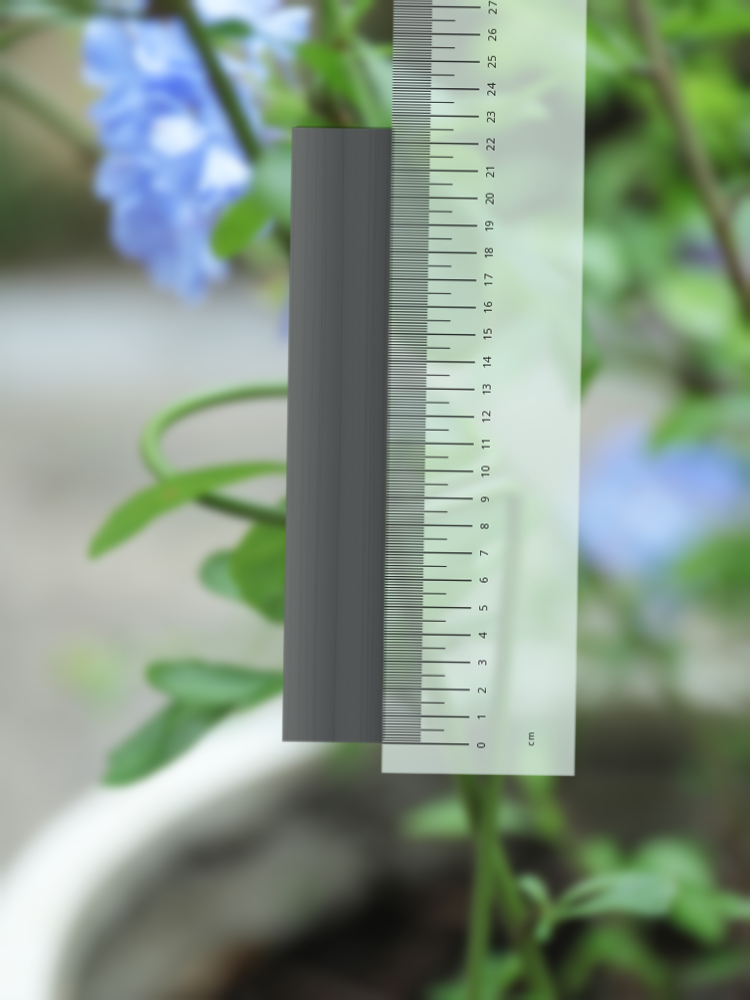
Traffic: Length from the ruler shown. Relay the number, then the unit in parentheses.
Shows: 22.5 (cm)
